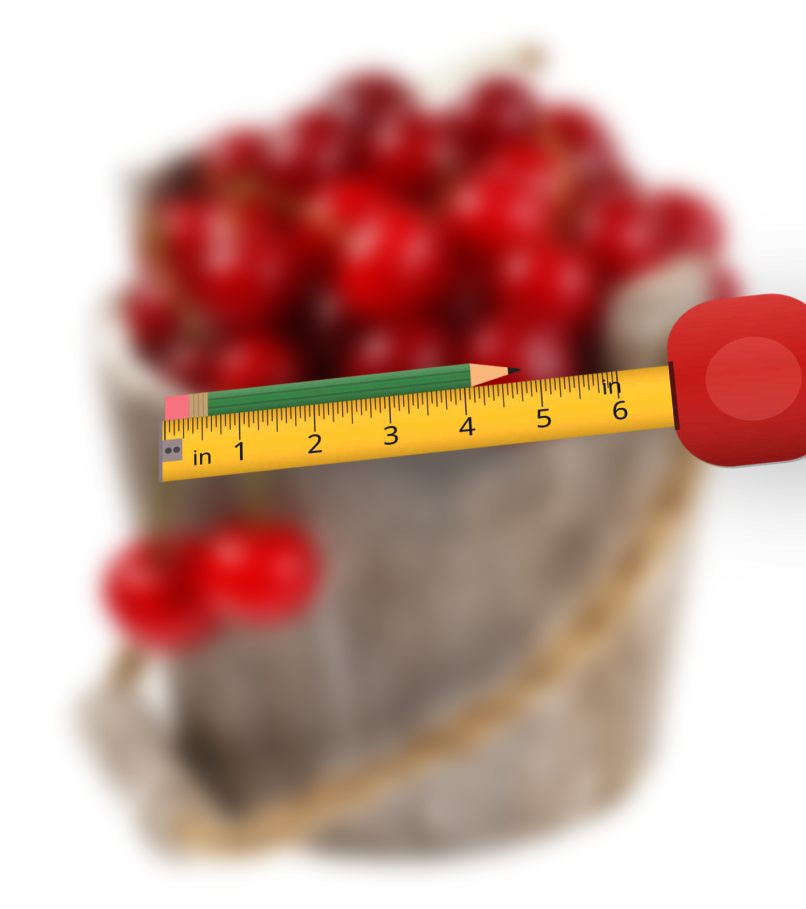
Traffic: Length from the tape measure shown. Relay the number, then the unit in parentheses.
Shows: 4.75 (in)
